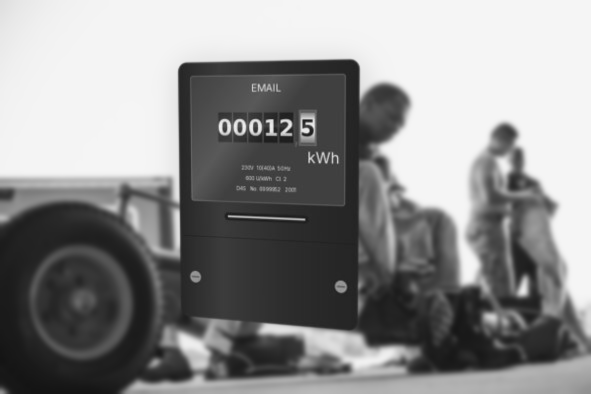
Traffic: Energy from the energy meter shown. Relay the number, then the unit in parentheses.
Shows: 12.5 (kWh)
